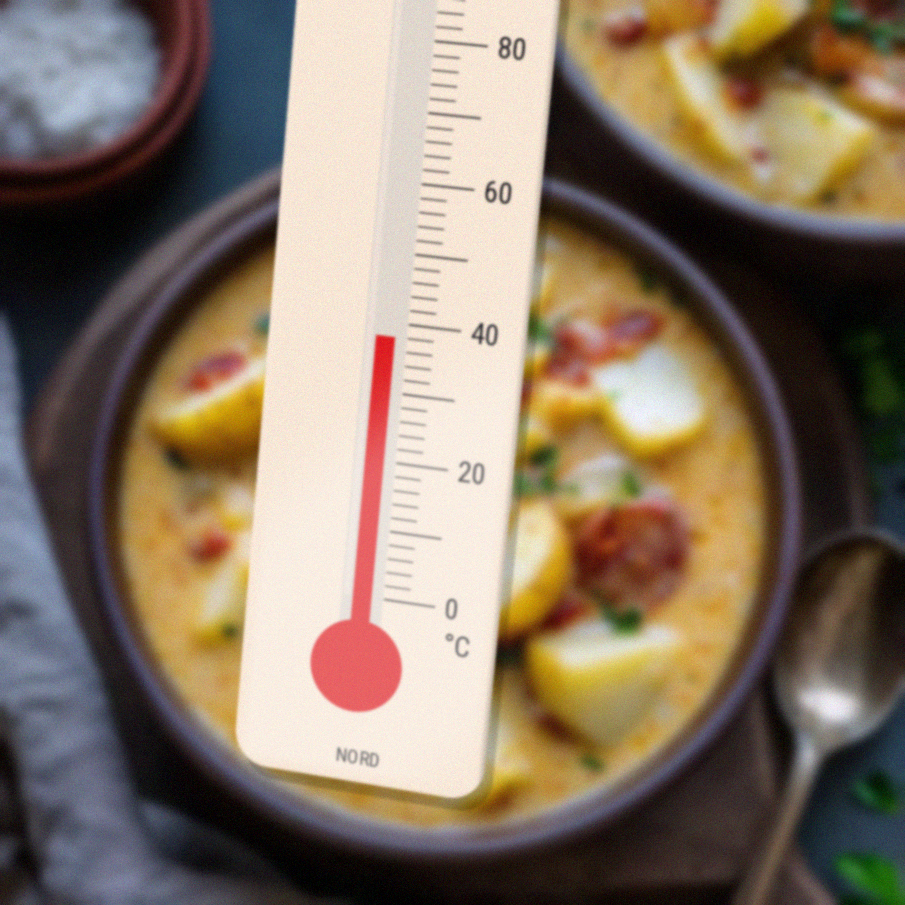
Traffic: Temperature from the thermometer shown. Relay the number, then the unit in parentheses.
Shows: 38 (°C)
